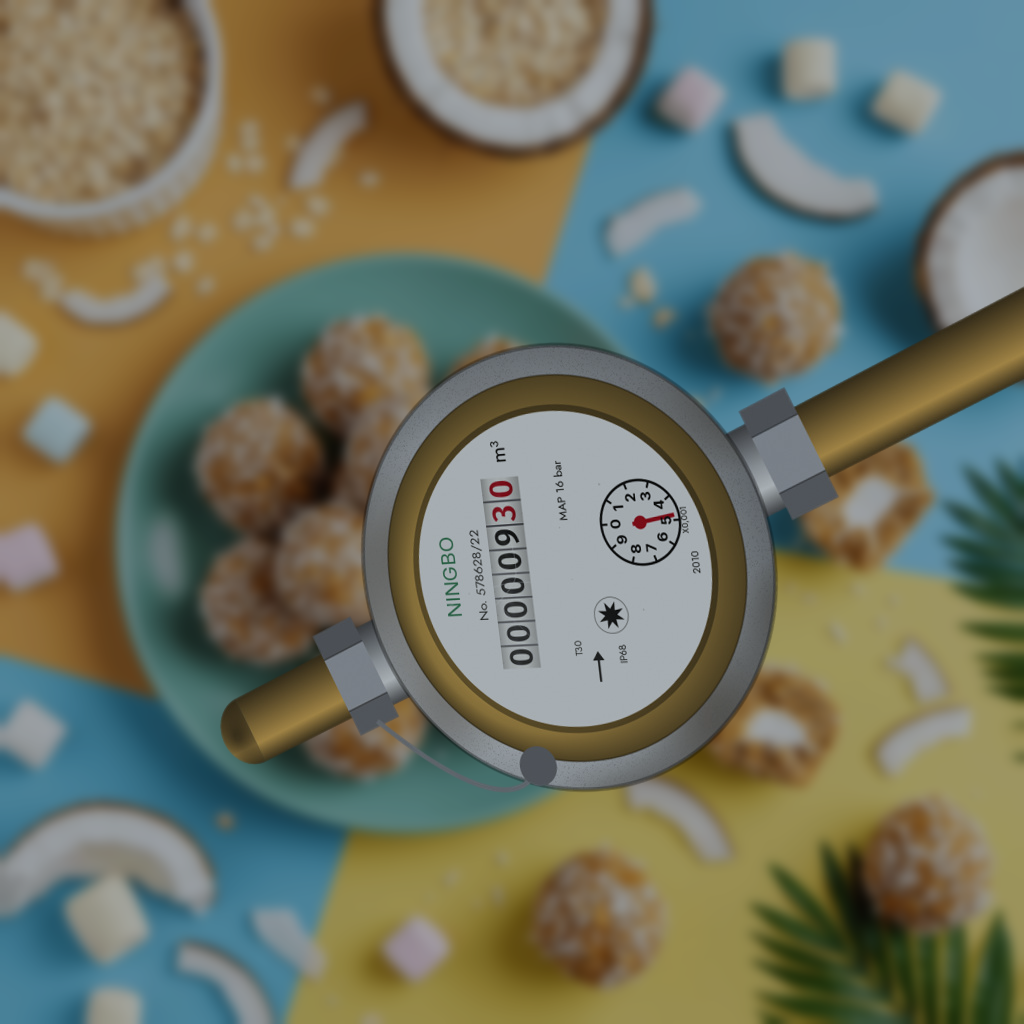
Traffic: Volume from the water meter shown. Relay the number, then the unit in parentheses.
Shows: 9.304 (m³)
